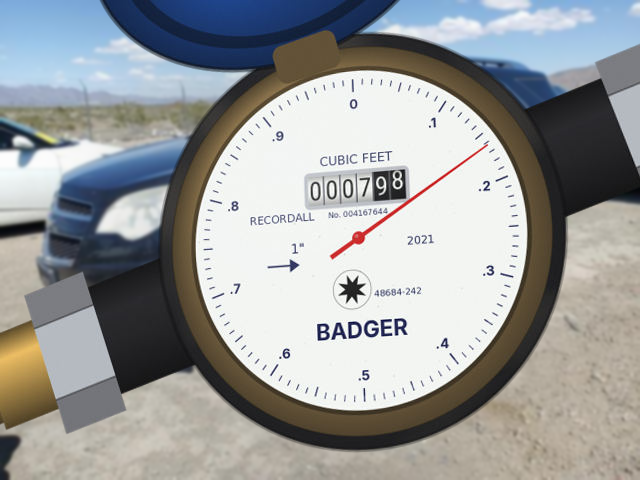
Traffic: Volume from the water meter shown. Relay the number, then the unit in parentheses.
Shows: 798.16 (ft³)
